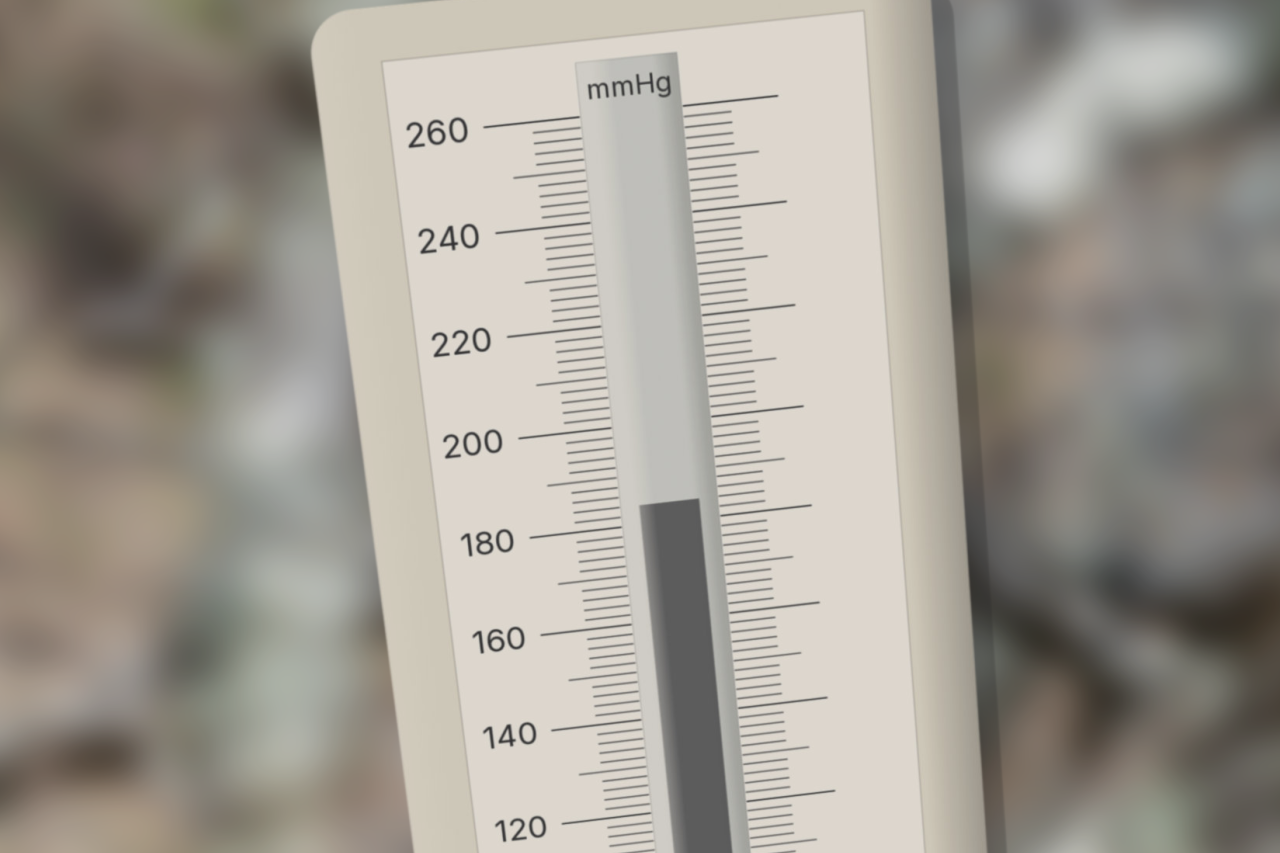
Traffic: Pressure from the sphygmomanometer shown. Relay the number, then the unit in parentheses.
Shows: 184 (mmHg)
